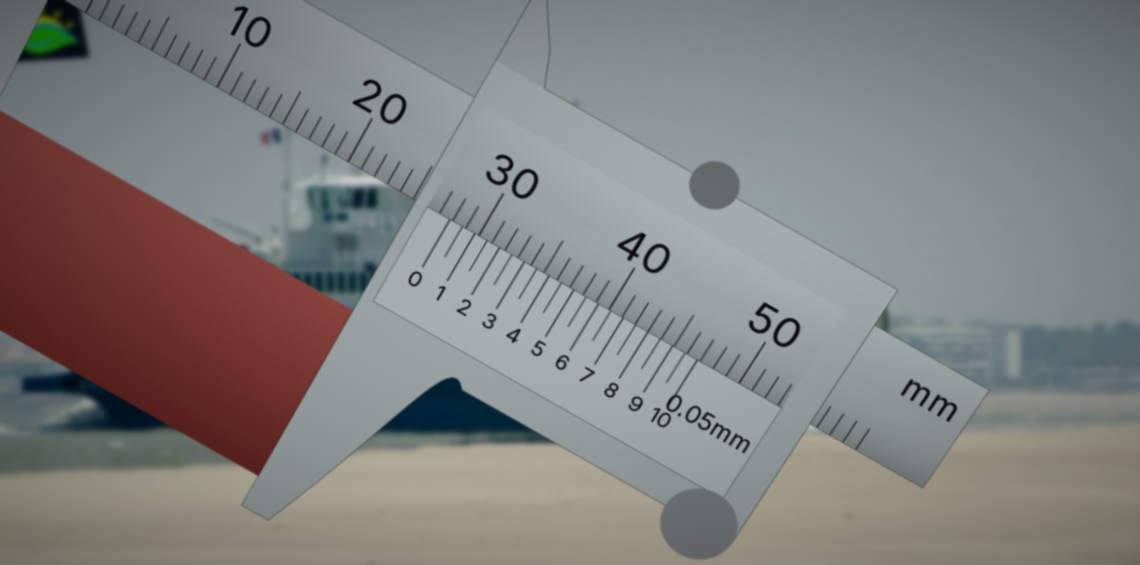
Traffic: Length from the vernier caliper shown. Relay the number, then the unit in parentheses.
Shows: 27.8 (mm)
